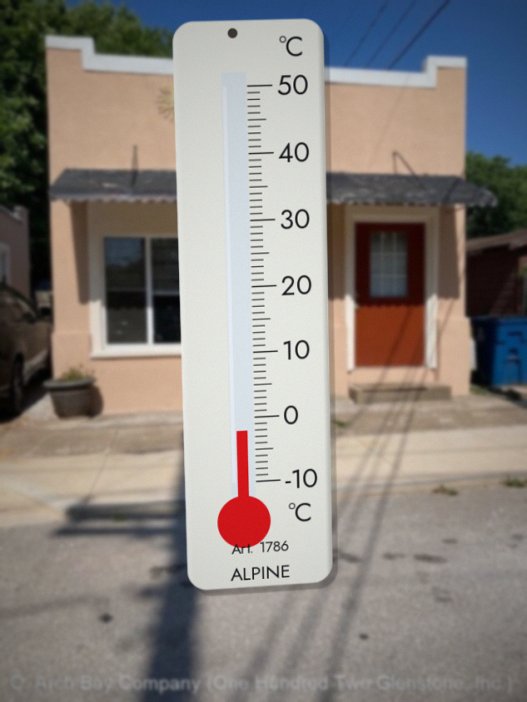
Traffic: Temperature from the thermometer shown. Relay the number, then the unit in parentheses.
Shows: -2 (°C)
